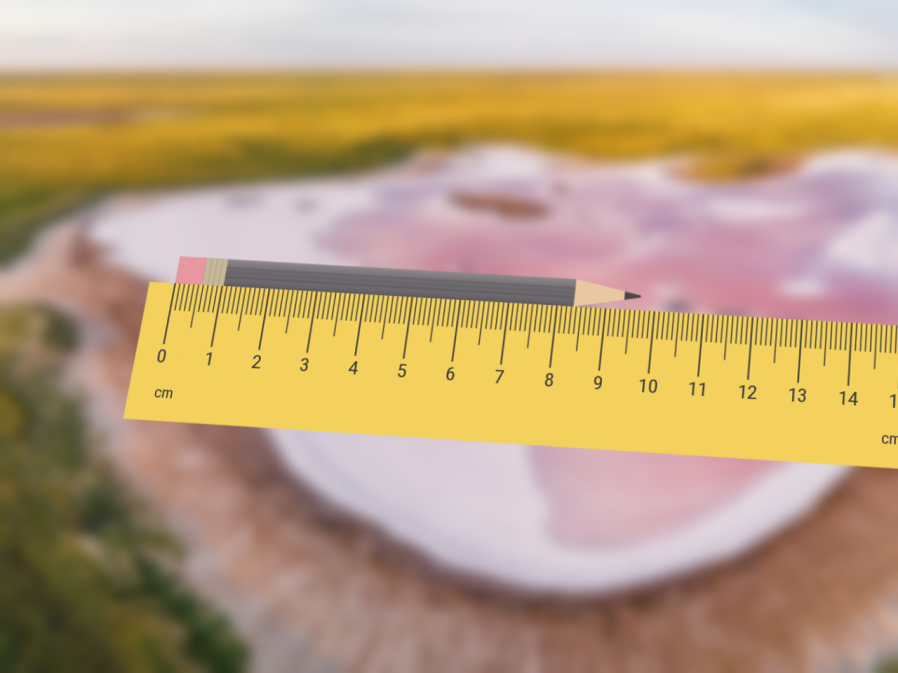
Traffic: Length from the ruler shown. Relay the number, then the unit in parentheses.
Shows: 9.7 (cm)
